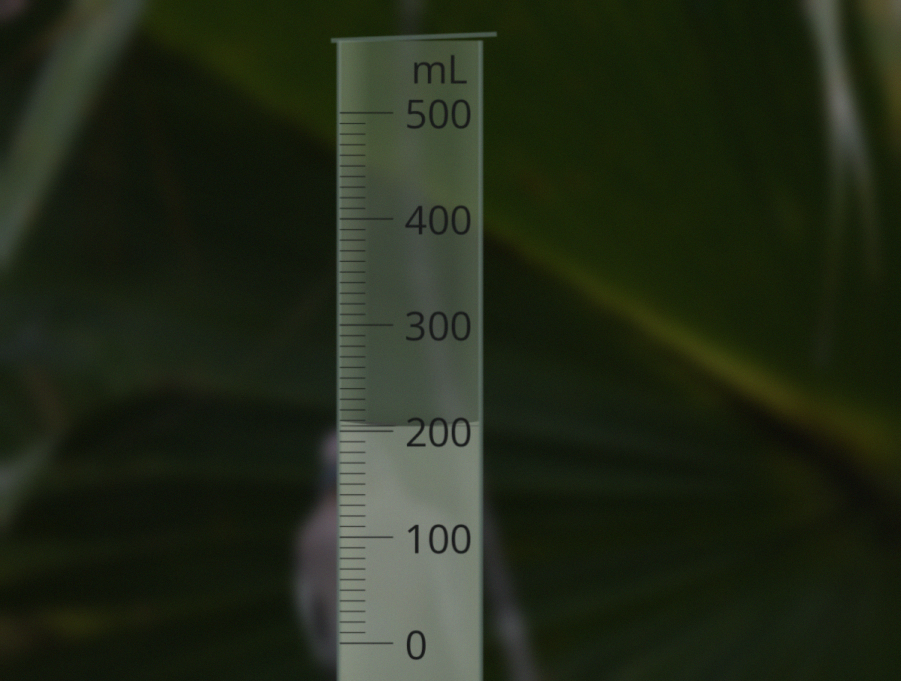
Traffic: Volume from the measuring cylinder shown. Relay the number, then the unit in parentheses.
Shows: 205 (mL)
